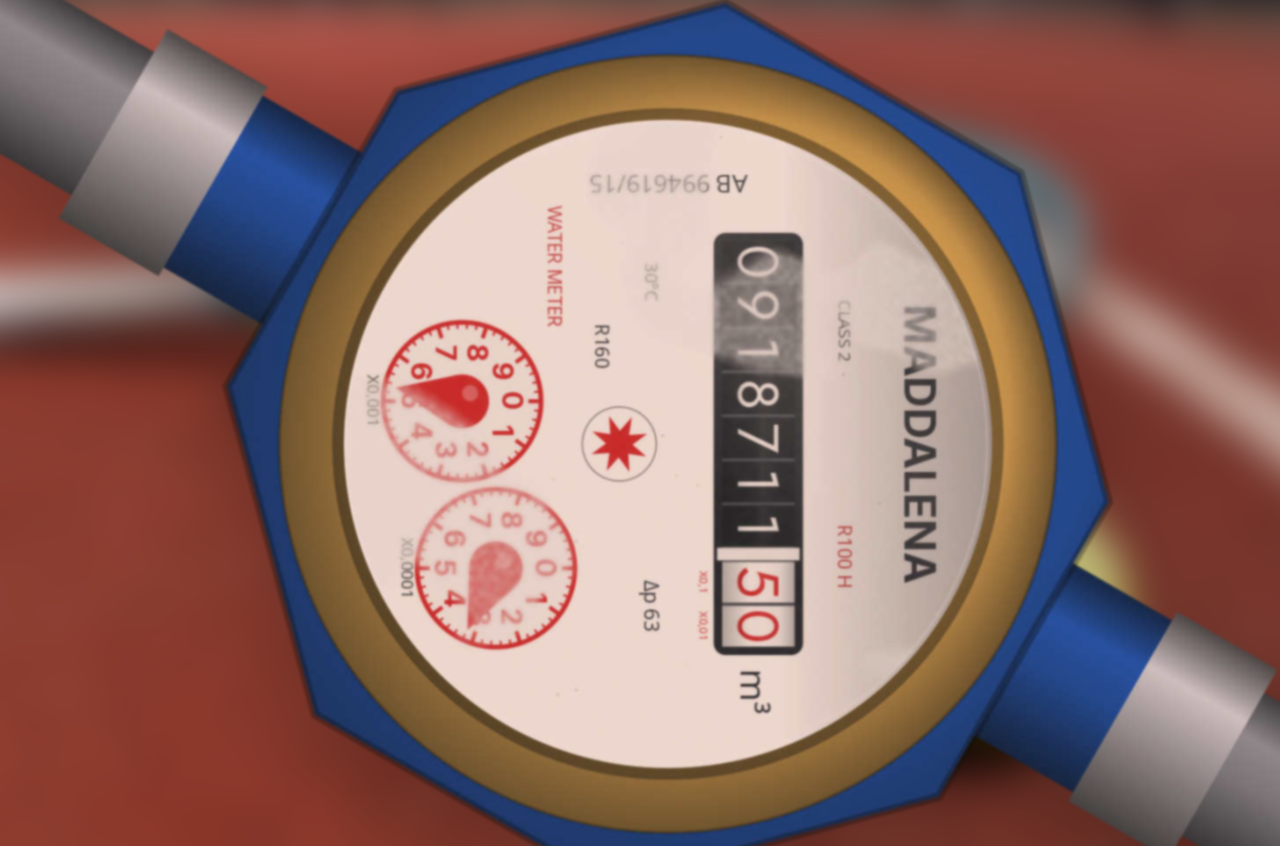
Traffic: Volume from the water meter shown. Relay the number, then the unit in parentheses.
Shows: 918711.5053 (m³)
